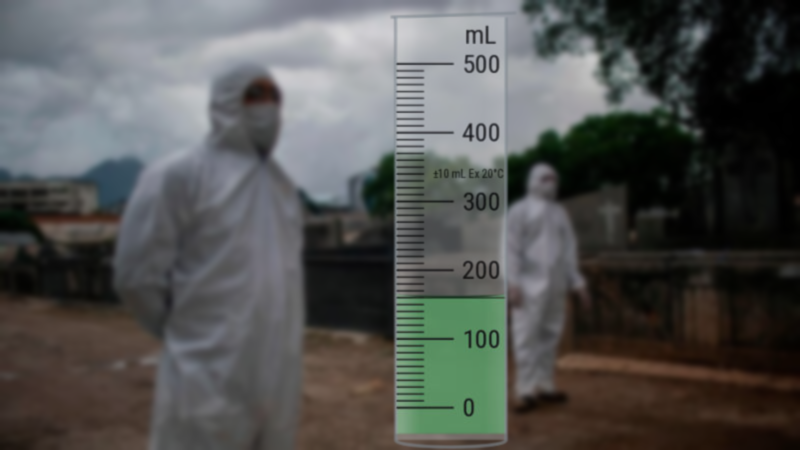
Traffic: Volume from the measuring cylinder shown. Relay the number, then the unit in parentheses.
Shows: 160 (mL)
